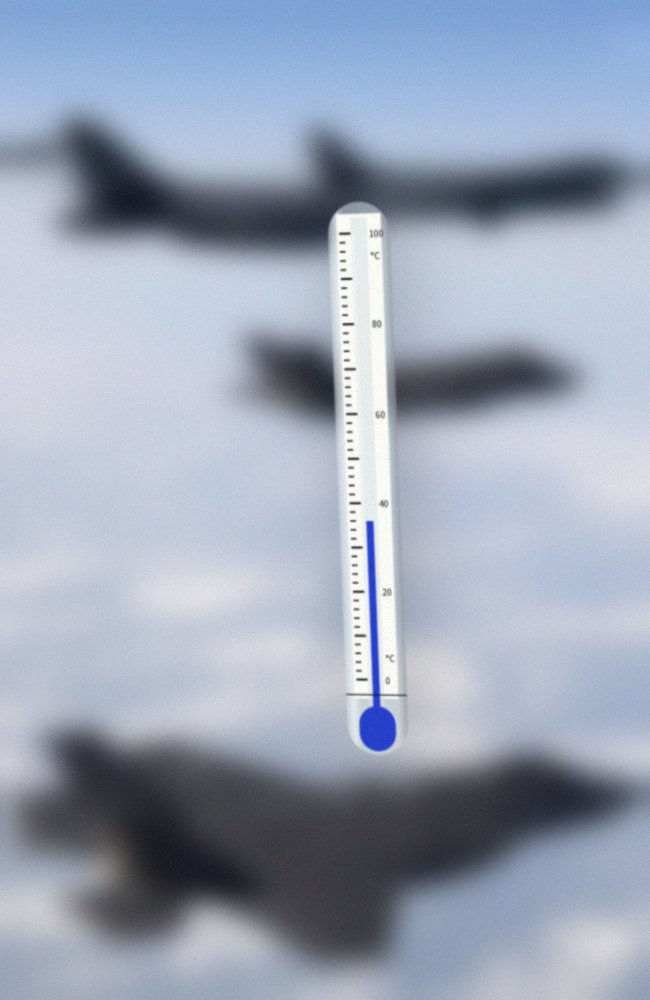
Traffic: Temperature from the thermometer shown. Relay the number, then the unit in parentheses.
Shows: 36 (°C)
